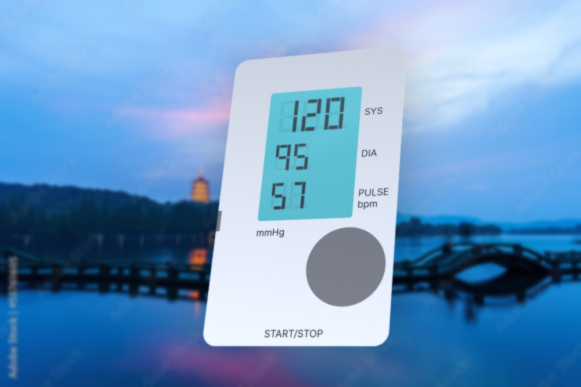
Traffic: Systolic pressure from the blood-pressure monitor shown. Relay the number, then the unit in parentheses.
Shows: 120 (mmHg)
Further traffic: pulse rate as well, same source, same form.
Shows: 57 (bpm)
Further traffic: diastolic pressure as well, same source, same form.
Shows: 95 (mmHg)
